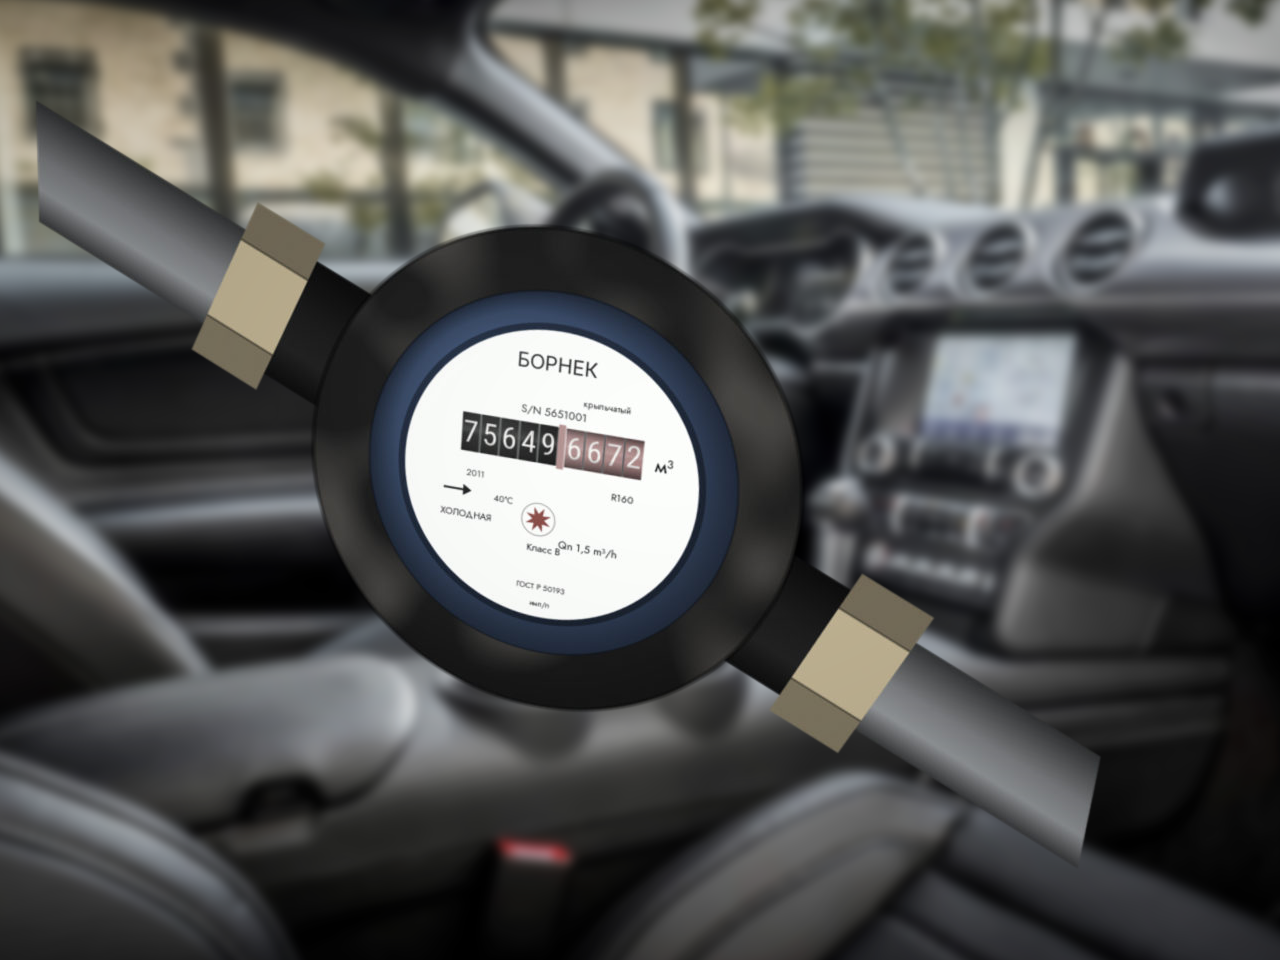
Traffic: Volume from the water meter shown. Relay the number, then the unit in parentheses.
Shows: 75649.6672 (m³)
